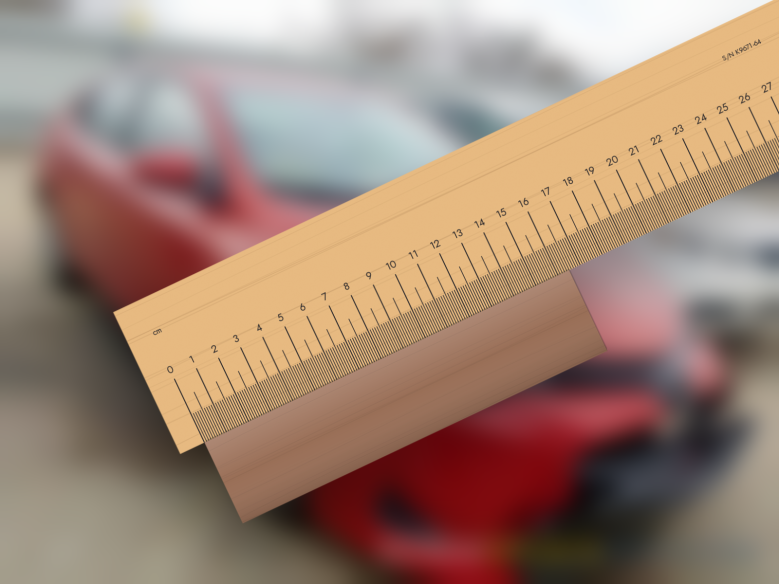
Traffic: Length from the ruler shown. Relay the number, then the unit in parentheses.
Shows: 16.5 (cm)
